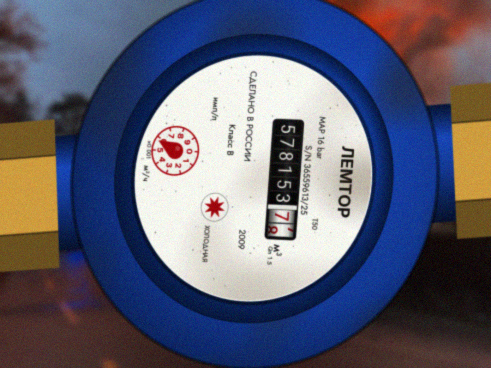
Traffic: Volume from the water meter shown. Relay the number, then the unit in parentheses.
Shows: 578153.775 (m³)
